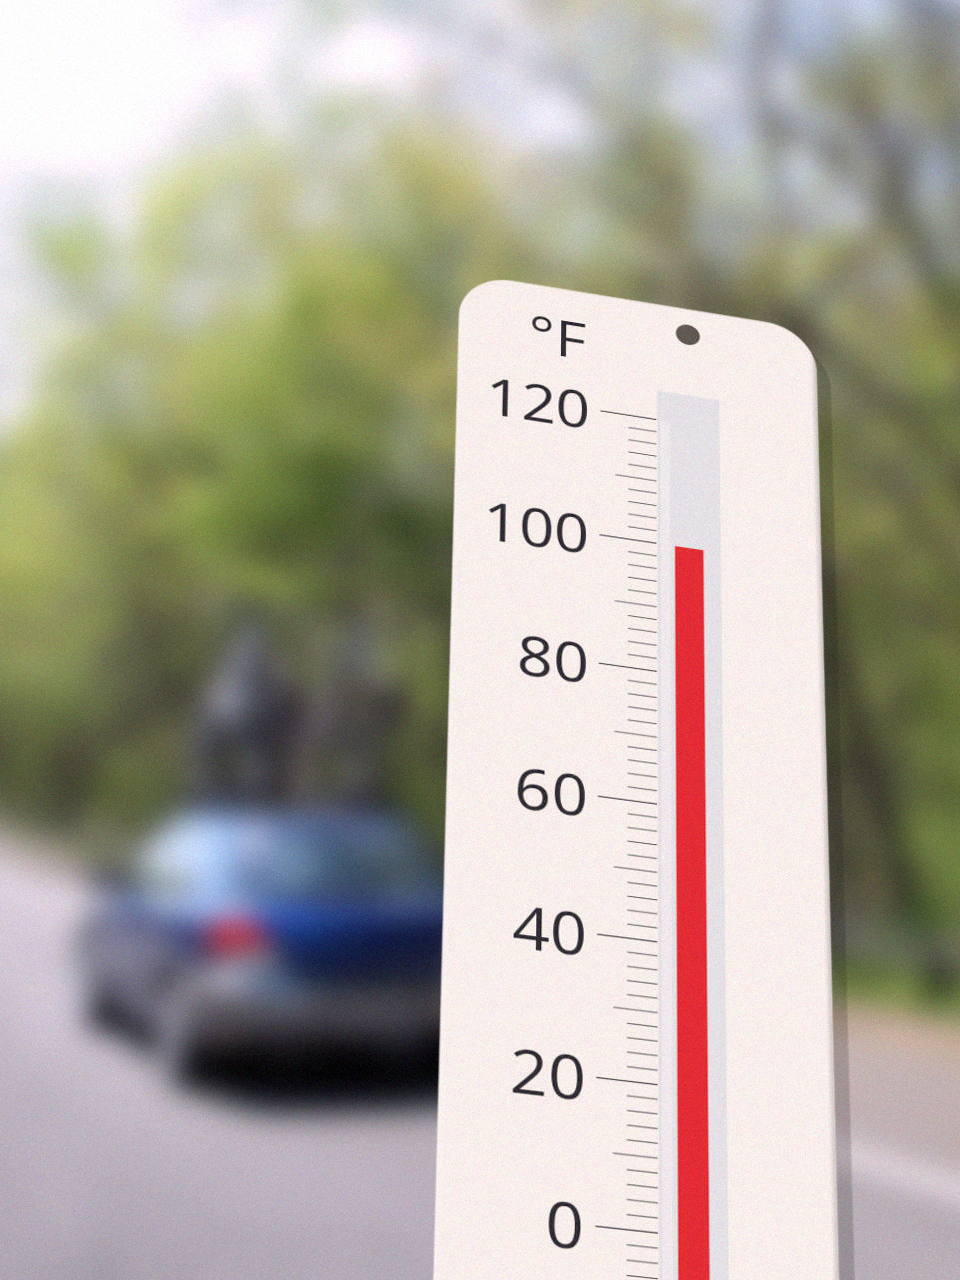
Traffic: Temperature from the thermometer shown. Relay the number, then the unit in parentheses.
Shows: 100 (°F)
